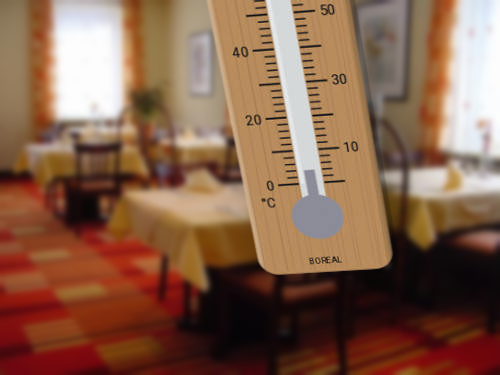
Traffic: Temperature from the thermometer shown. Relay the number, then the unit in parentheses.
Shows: 4 (°C)
